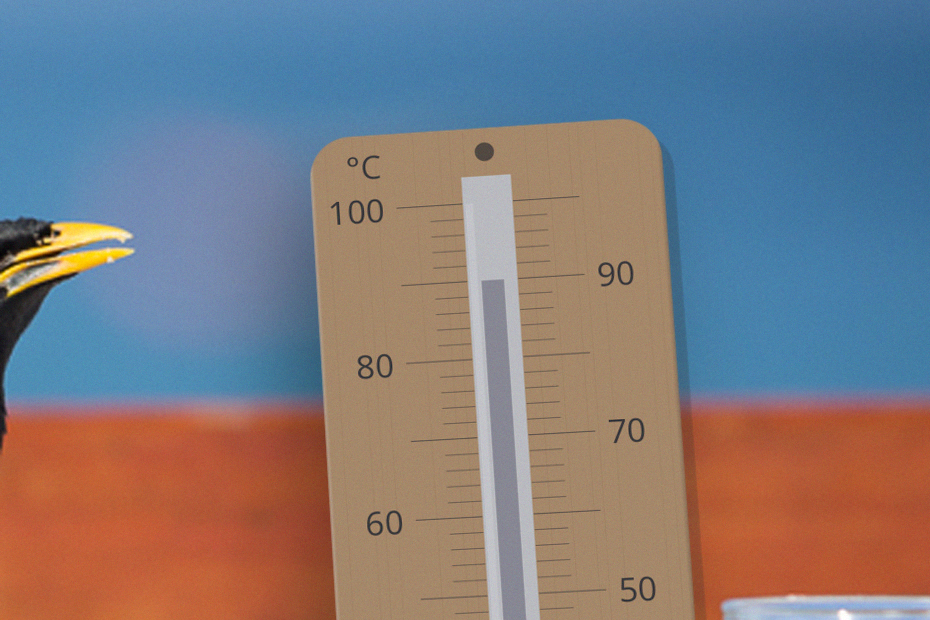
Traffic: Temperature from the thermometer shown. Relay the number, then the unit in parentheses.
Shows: 90 (°C)
